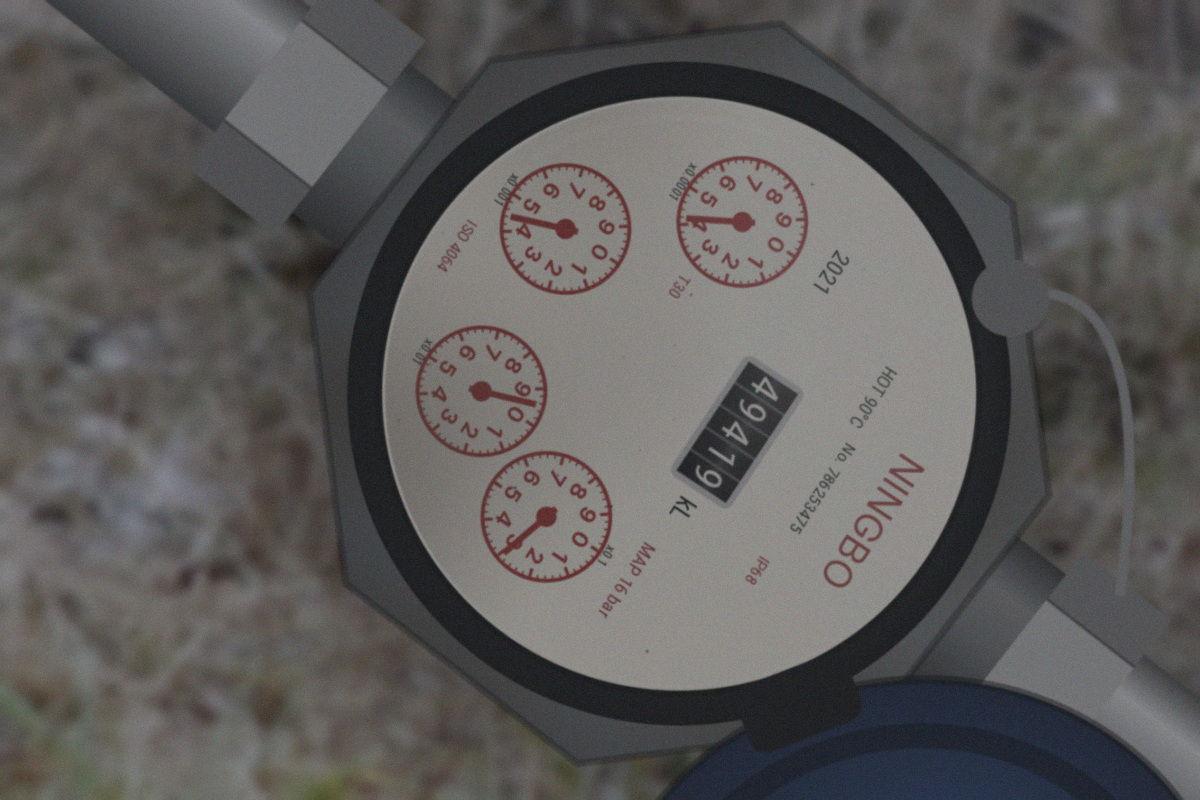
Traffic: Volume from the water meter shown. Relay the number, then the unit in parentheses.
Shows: 49419.2944 (kL)
